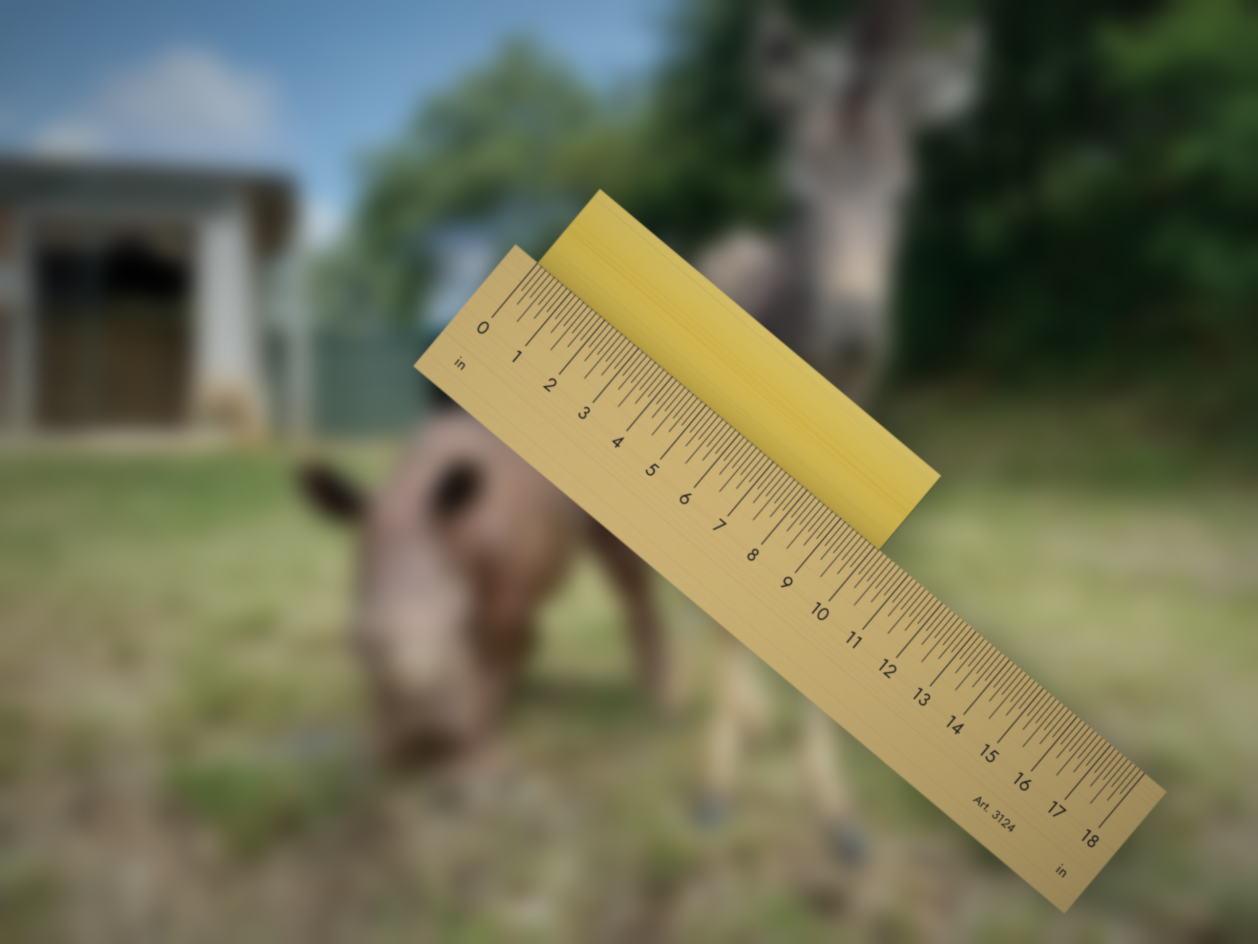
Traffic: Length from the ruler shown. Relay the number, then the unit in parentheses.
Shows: 10.125 (in)
